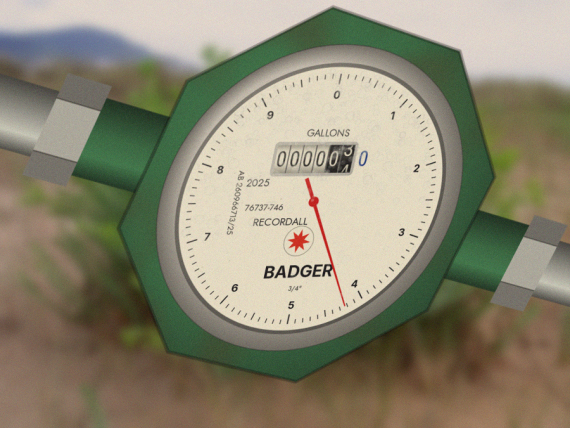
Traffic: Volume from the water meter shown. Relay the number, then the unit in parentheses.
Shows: 34.2 (gal)
